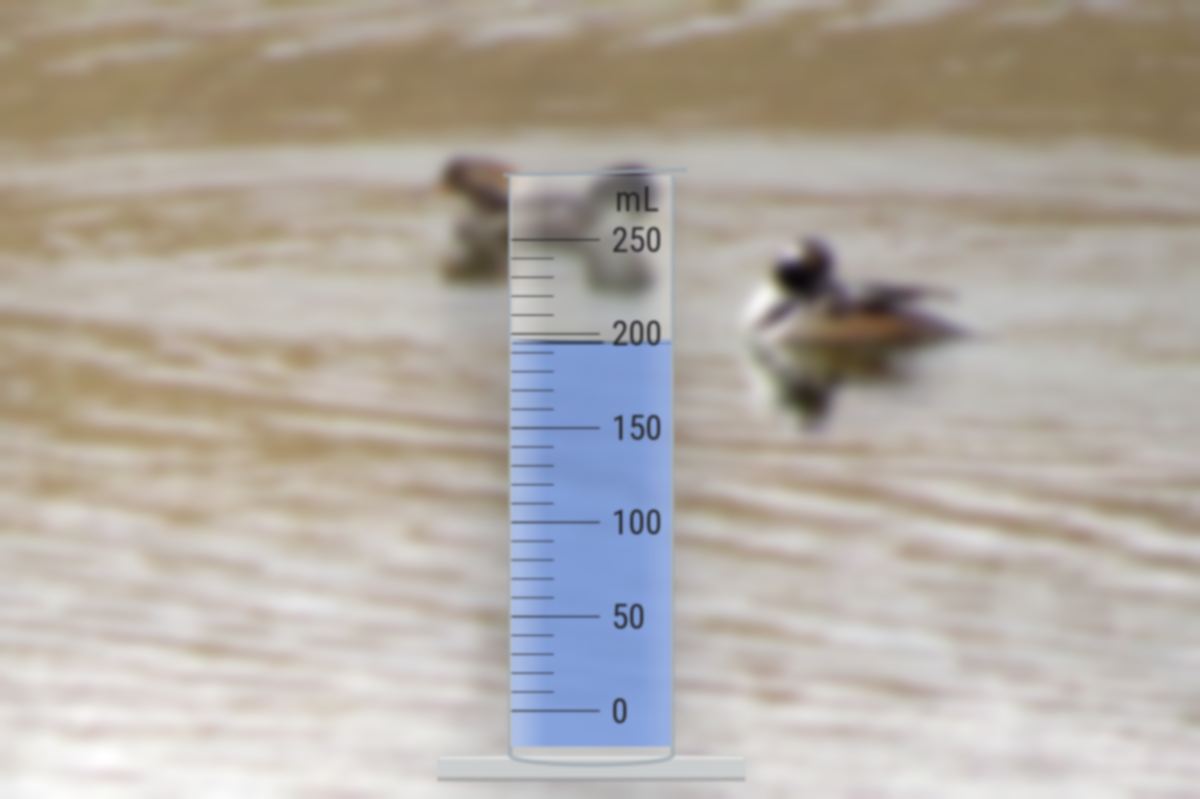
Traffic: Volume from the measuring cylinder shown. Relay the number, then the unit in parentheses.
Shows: 195 (mL)
